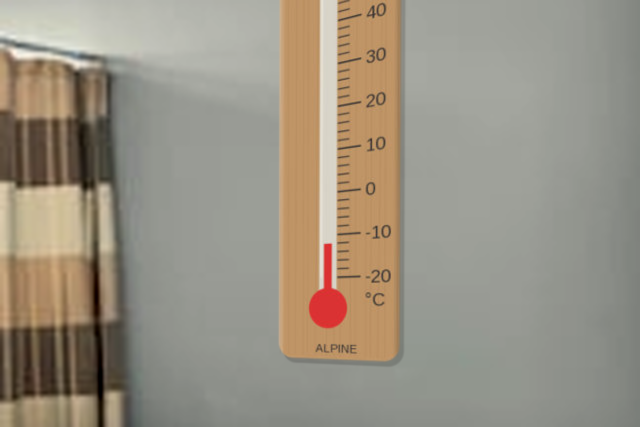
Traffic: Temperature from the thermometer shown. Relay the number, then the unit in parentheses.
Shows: -12 (°C)
